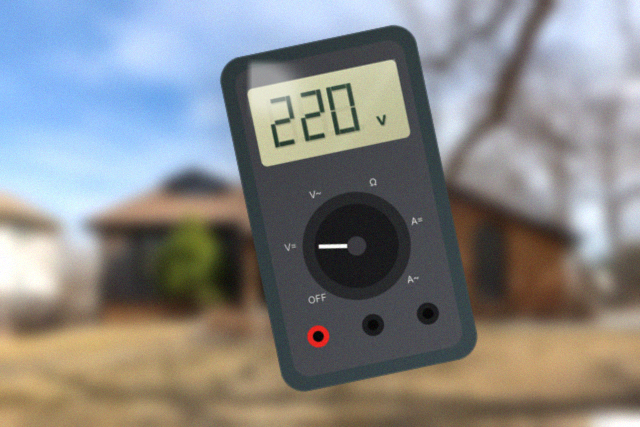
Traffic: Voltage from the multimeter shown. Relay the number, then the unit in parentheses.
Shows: 220 (V)
